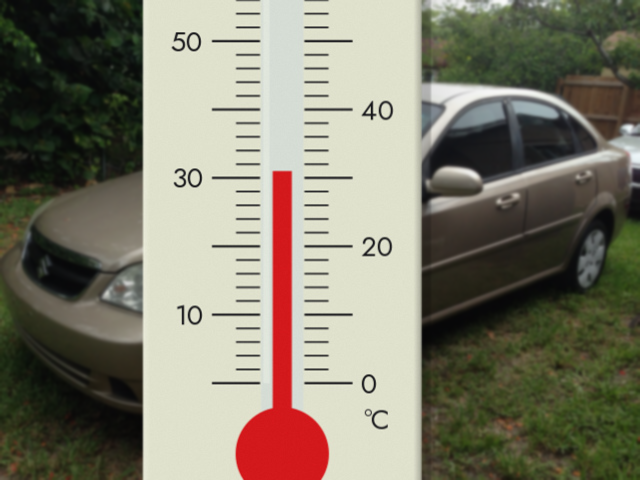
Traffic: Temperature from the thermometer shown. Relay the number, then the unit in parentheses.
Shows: 31 (°C)
